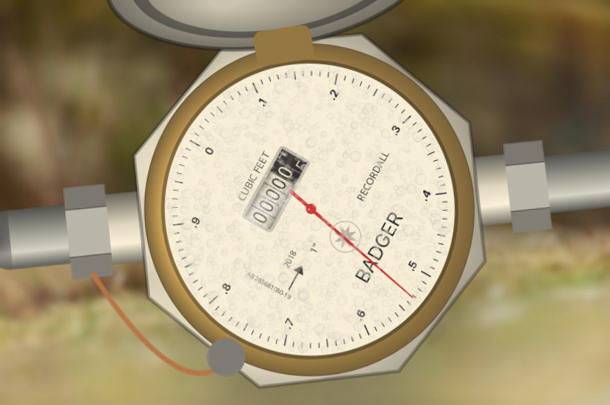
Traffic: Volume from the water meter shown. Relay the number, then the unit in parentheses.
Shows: 4.53 (ft³)
